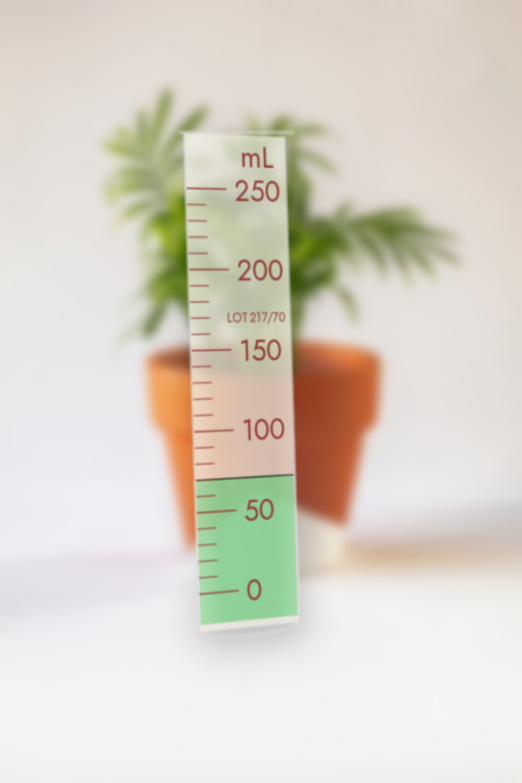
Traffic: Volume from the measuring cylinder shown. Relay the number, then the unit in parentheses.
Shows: 70 (mL)
